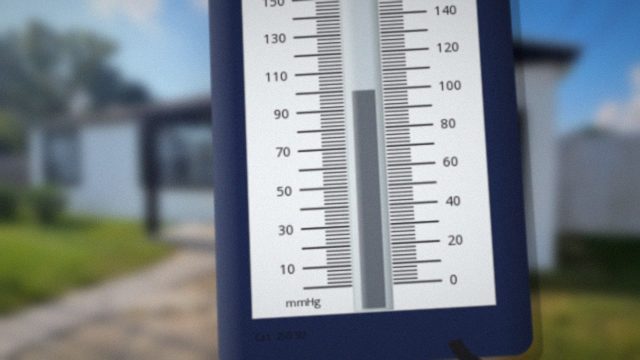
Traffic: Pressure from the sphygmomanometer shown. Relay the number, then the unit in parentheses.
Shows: 100 (mmHg)
